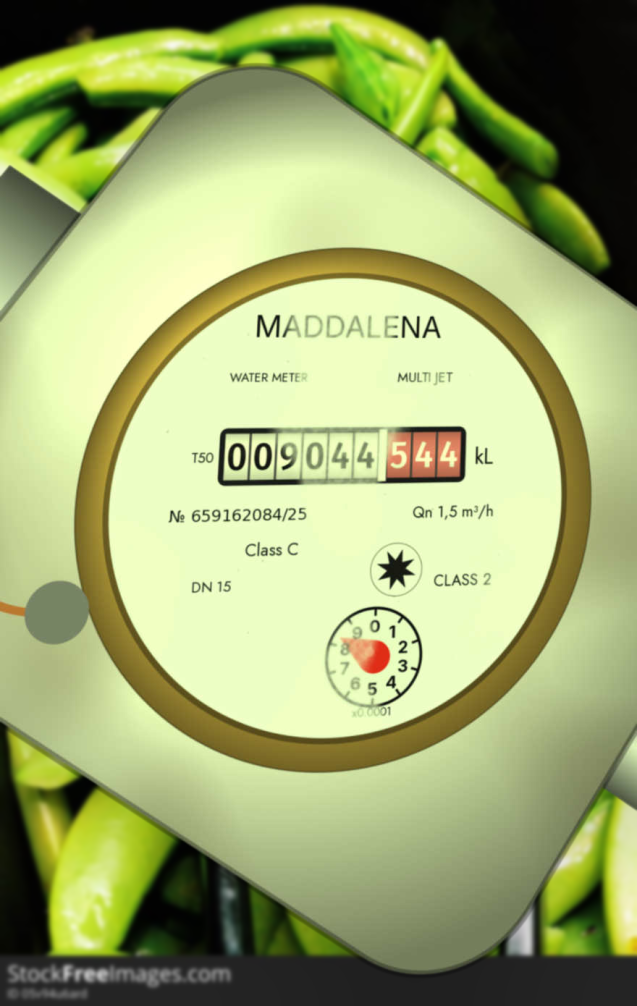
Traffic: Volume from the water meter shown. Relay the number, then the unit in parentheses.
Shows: 9044.5448 (kL)
